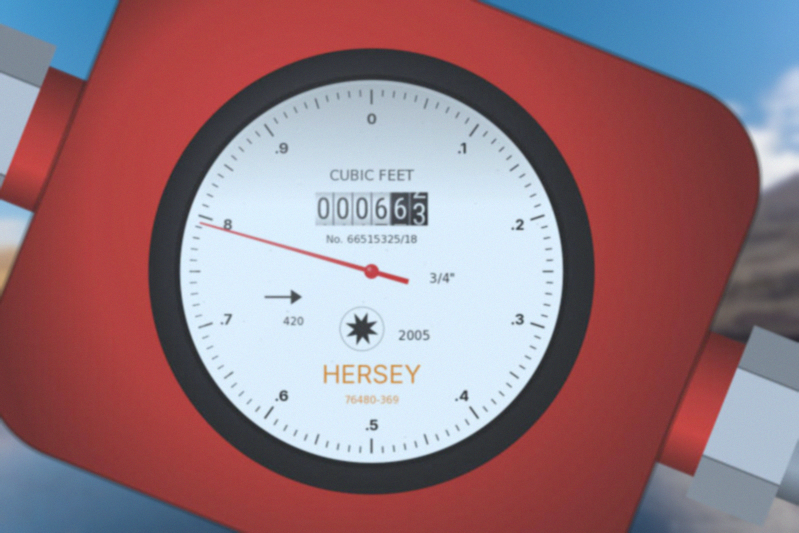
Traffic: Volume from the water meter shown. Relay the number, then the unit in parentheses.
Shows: 662.79 (ft³)
